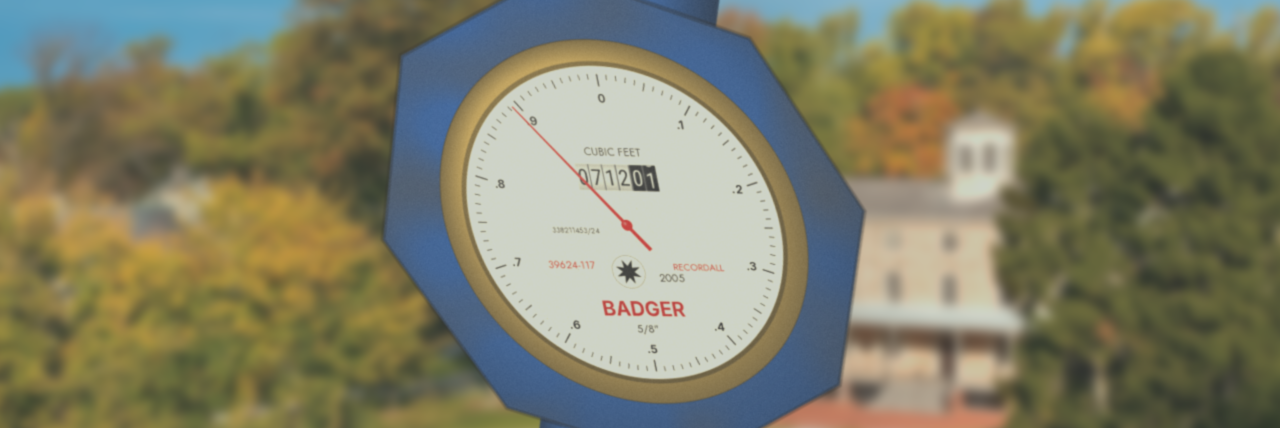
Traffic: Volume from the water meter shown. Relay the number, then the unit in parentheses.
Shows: 71200.89 (ft³)
